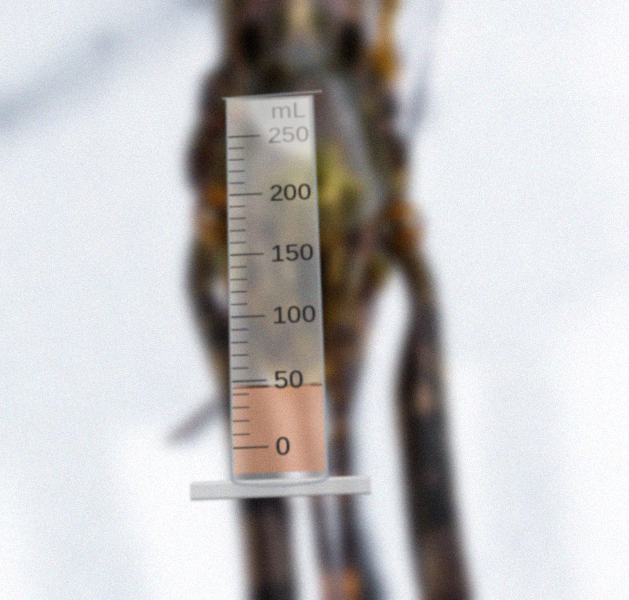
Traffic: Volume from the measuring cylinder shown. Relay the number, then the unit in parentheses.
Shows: 45 (mL)
